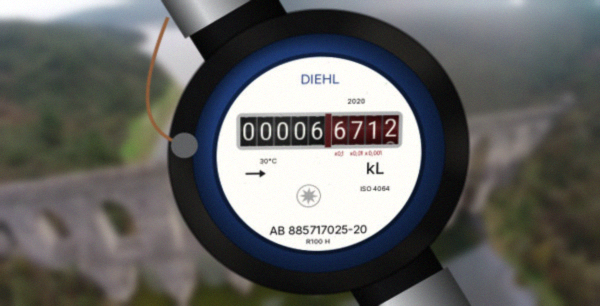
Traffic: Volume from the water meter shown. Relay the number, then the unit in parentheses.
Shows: 6.6712 (kL)
